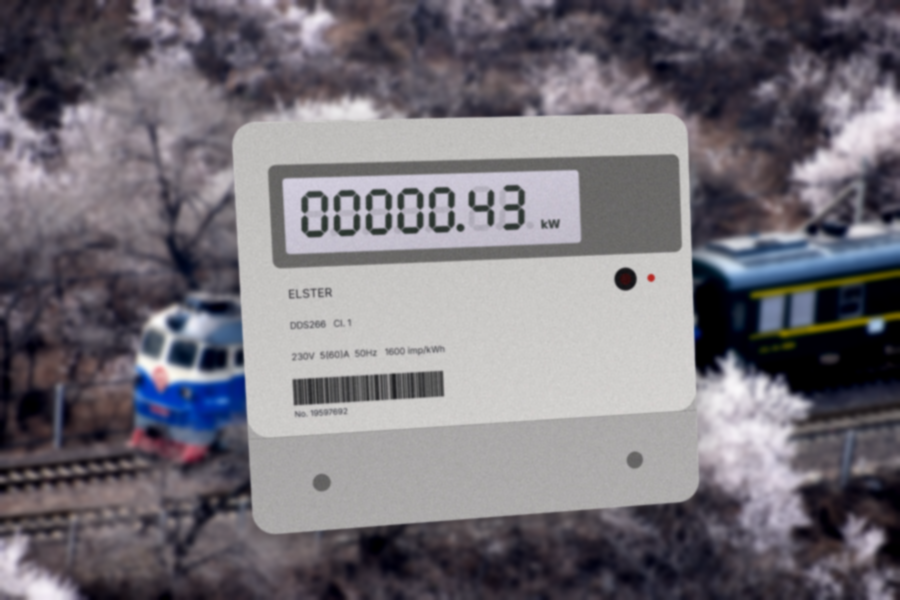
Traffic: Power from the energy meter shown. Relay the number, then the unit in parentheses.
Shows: 0.43 (kW)
